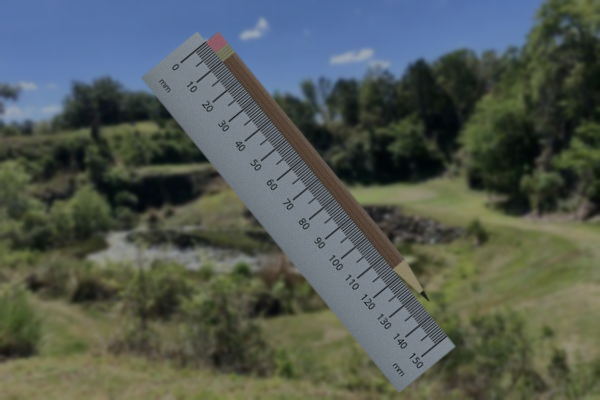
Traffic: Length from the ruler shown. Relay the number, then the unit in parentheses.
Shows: 135 (mm)
